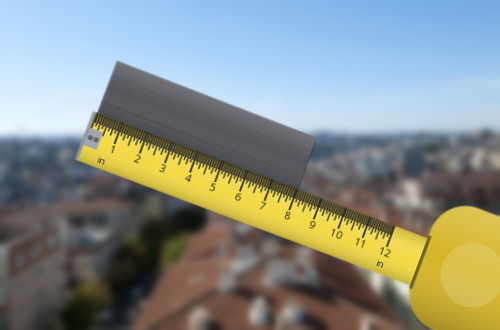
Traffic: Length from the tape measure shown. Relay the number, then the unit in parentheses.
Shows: 8 (in)
